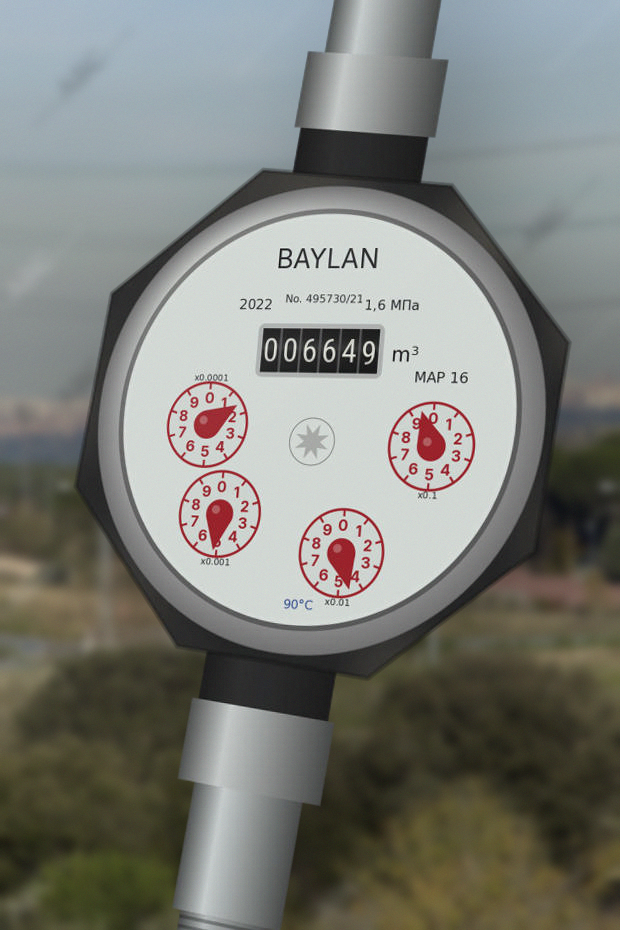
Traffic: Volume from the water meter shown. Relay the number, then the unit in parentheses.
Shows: 6648.9451 (m³)
